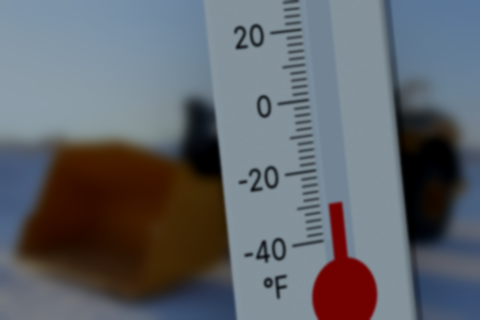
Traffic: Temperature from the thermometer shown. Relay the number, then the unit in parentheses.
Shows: -30 (°F)
